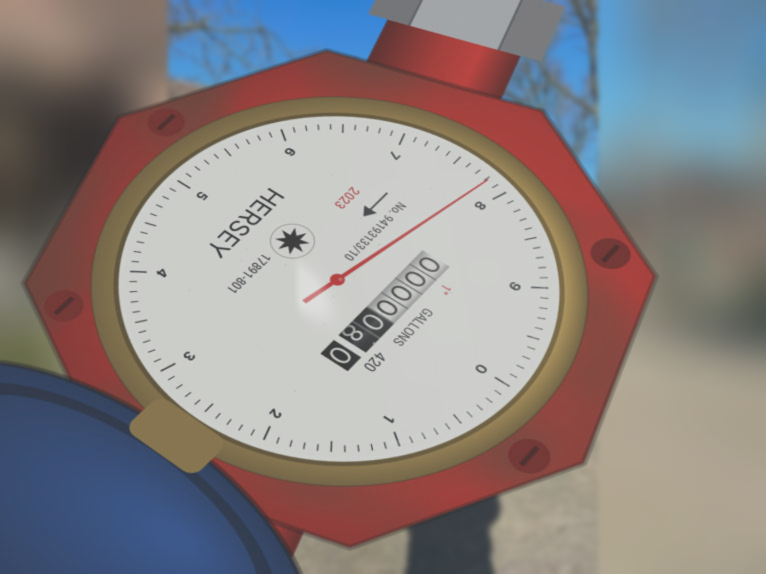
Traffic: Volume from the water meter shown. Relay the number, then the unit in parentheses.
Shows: 77.8 (gal)
